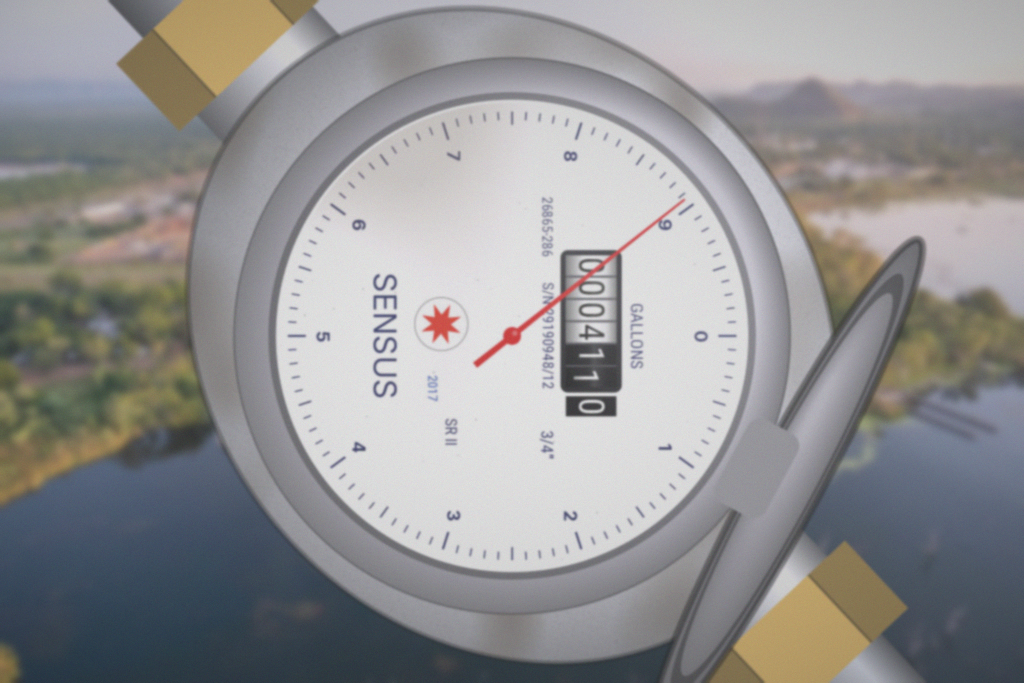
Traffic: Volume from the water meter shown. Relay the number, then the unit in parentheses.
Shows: 4108.9 (gal)
